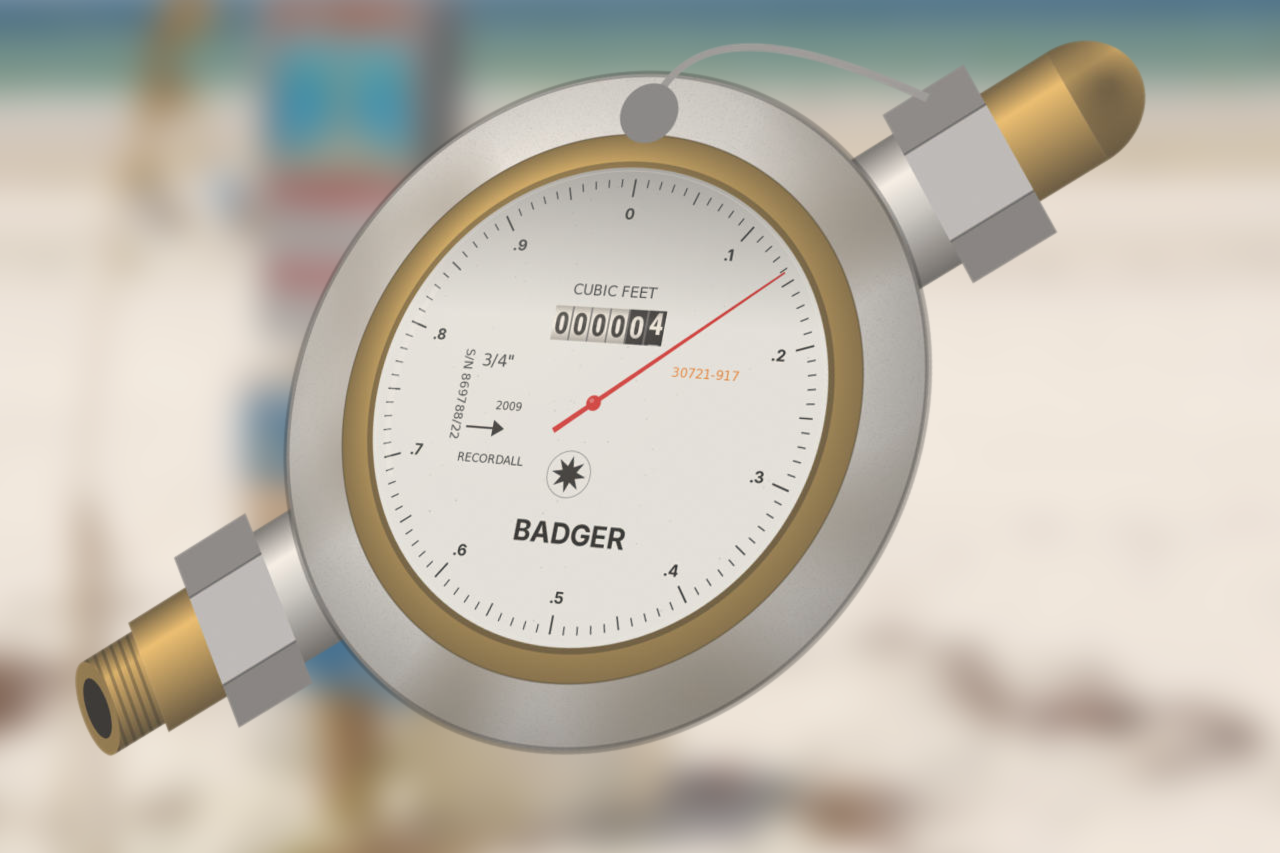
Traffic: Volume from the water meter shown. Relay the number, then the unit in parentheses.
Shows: 4.14 (ft³)
